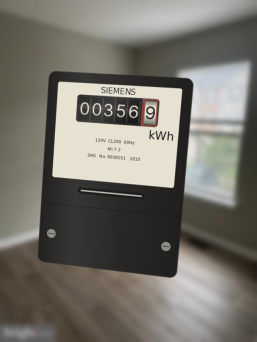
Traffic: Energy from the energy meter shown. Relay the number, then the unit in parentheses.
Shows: 356.9 (kWh)
